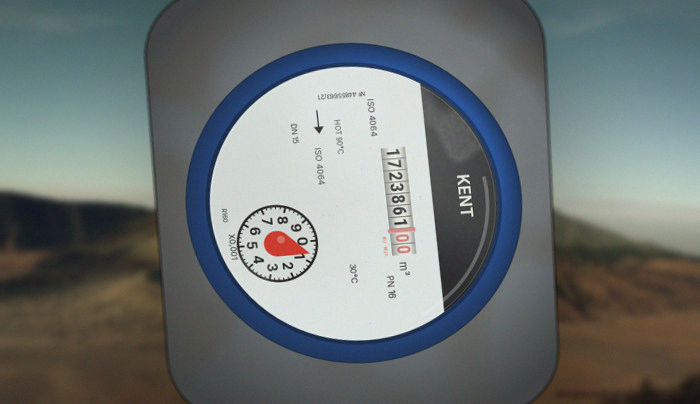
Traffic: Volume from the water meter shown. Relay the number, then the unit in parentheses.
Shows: 1723861.000 (m³)
